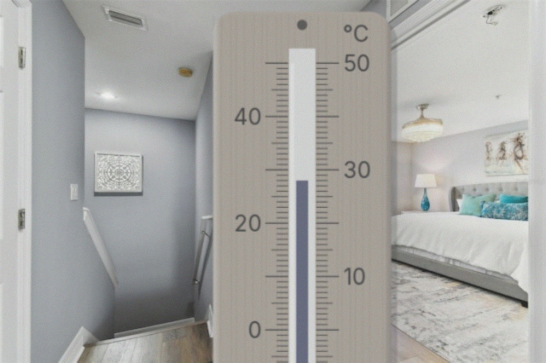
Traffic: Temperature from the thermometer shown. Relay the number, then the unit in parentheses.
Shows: 28 (°C)
